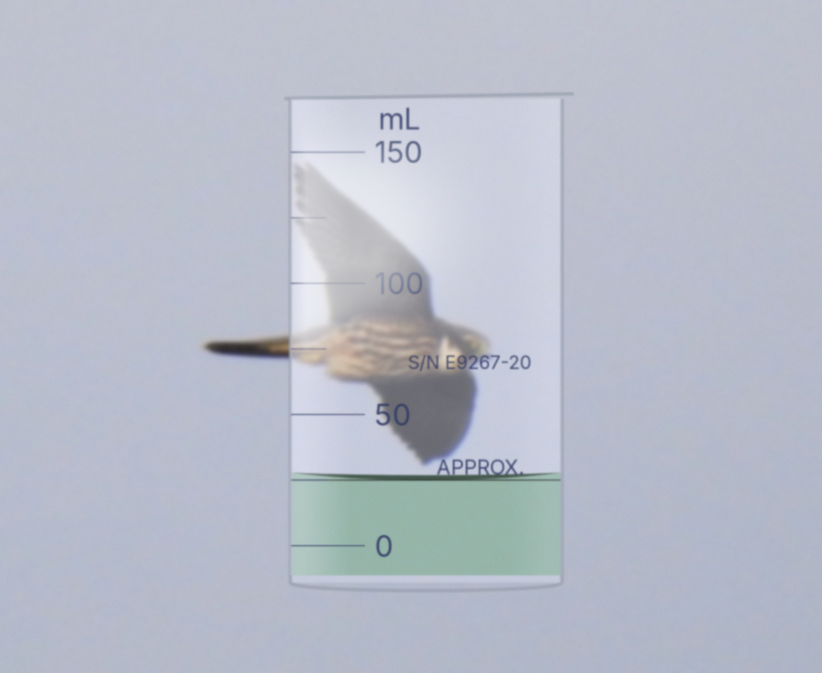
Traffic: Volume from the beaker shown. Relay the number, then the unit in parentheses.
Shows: 25 (mL)
